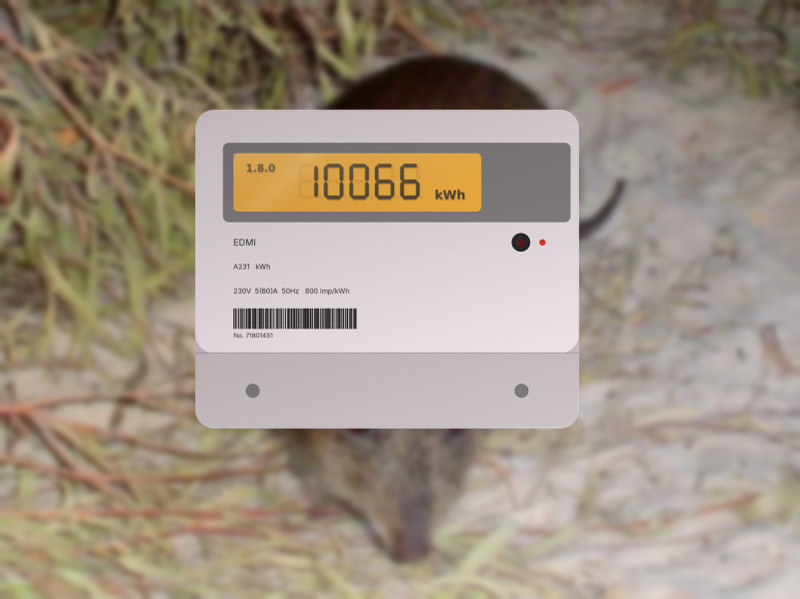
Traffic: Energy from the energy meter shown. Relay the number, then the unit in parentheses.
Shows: 10066 (kWh)
